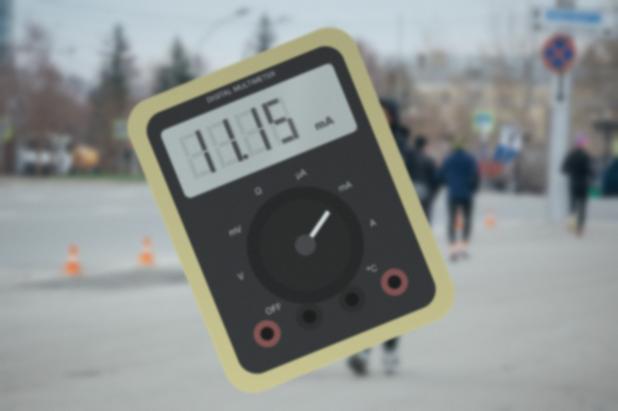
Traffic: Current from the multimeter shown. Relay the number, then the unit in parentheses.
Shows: 11.15 (mA)
